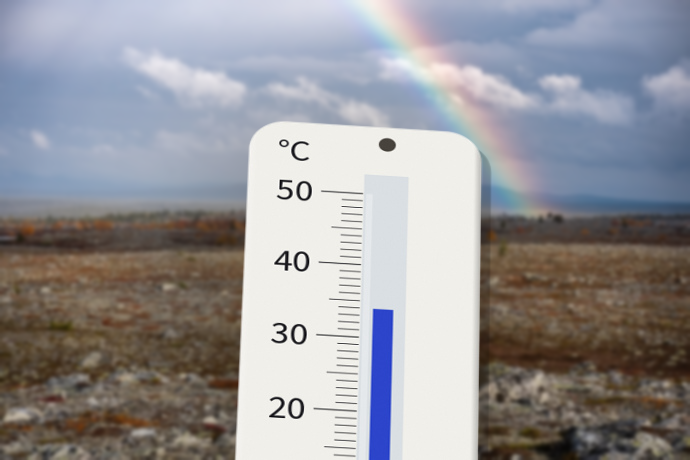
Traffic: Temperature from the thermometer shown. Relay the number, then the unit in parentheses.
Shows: 34 (°C)
